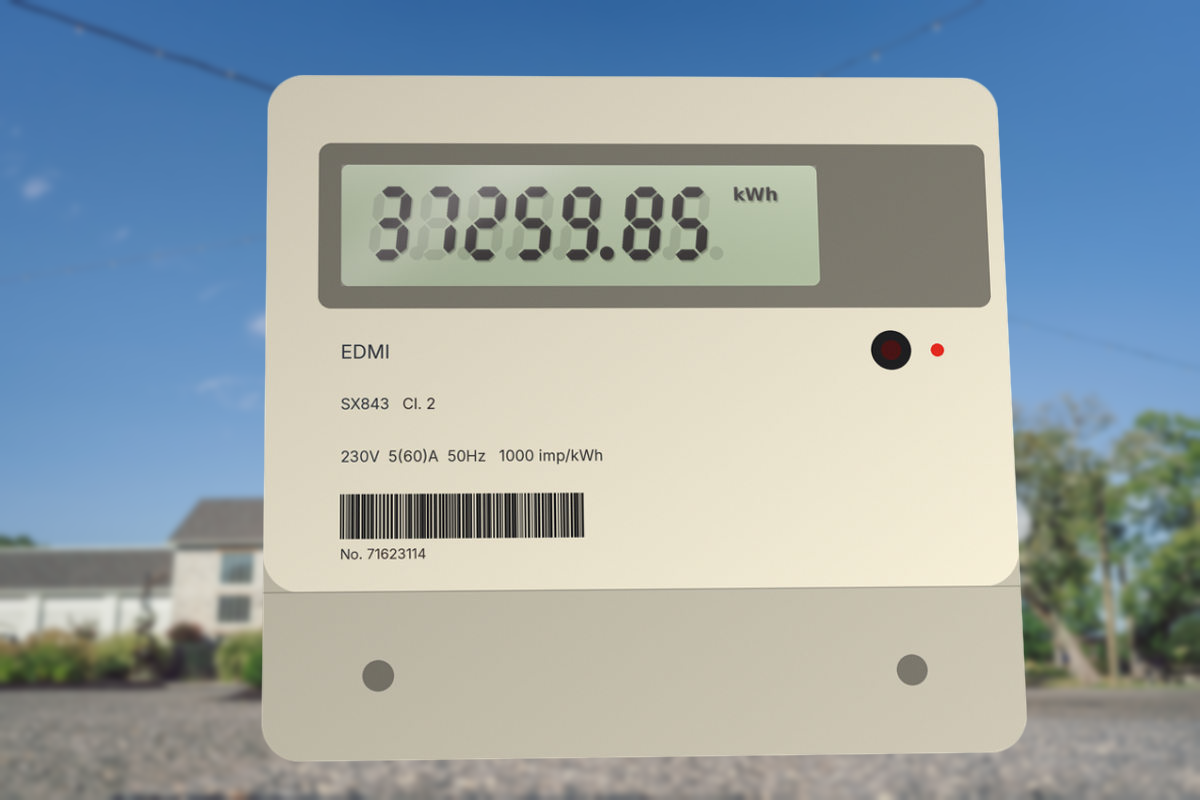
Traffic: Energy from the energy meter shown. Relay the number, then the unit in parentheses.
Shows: 37259.85 (kWh)
